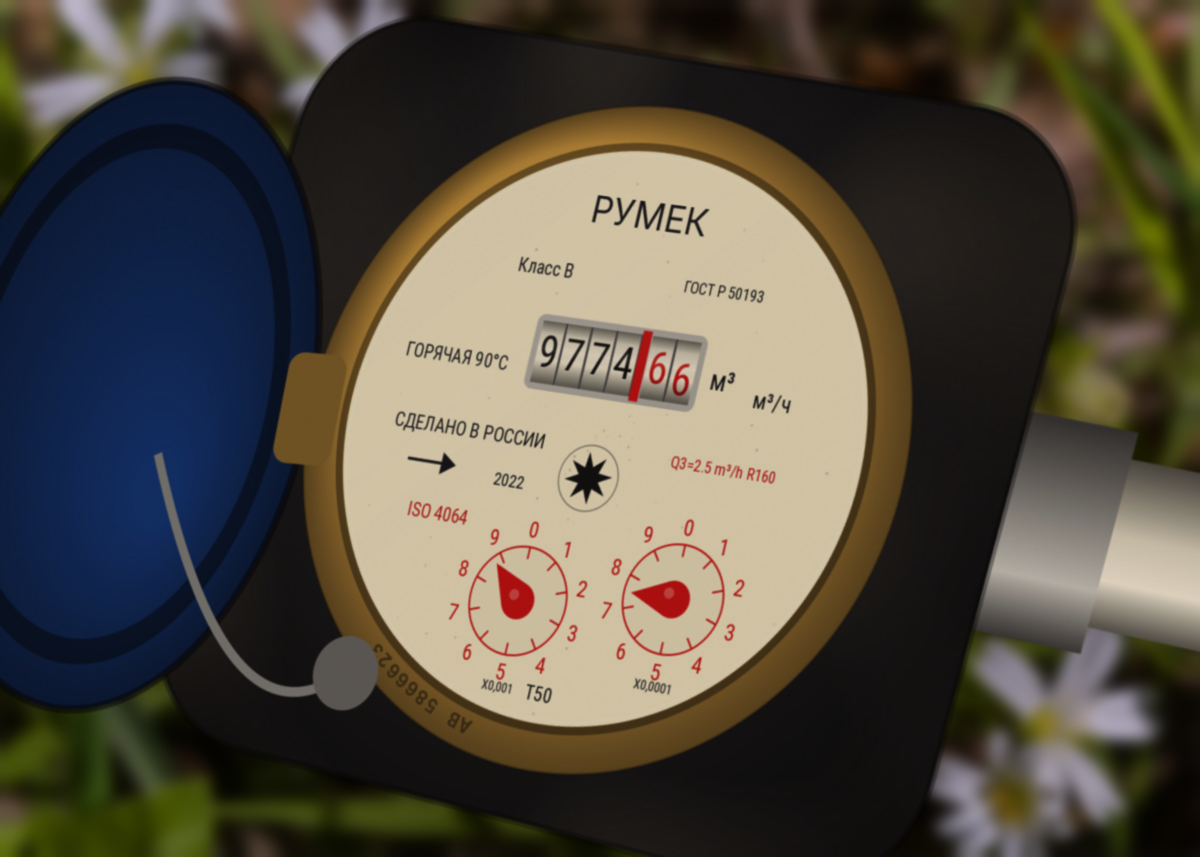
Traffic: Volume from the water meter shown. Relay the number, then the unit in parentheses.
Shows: 9774.6587 (m³)
